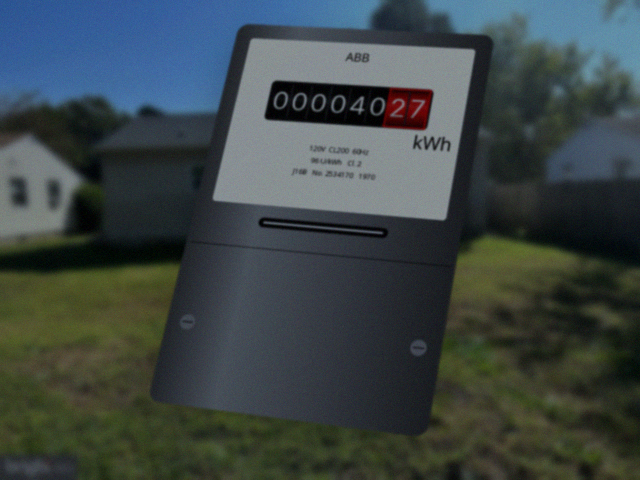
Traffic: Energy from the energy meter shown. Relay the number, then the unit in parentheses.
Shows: 40.27 (kWh)
